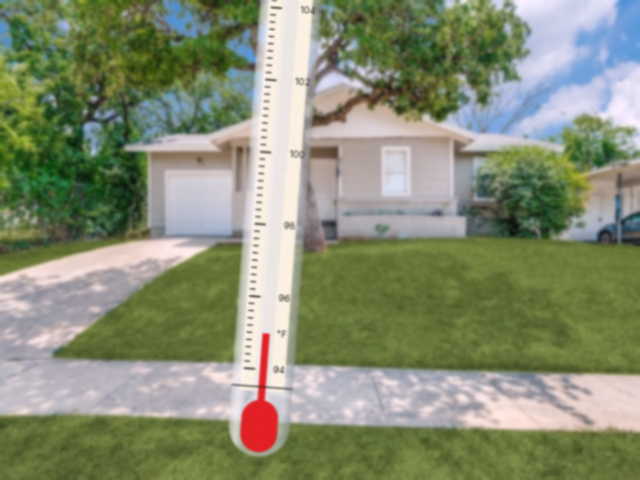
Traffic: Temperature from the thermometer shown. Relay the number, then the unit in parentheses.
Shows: 95 (°F)
